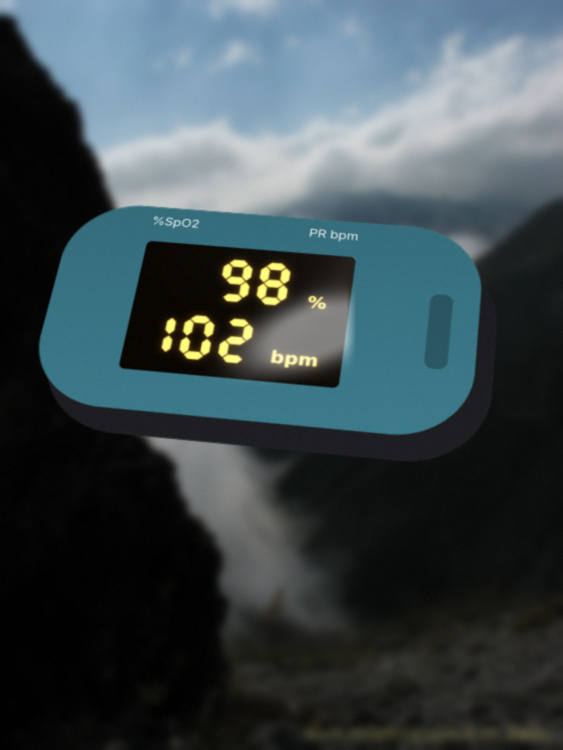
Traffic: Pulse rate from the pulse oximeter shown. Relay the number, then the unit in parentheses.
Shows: 102 (bpm)
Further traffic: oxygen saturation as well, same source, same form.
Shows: 98 (%)
